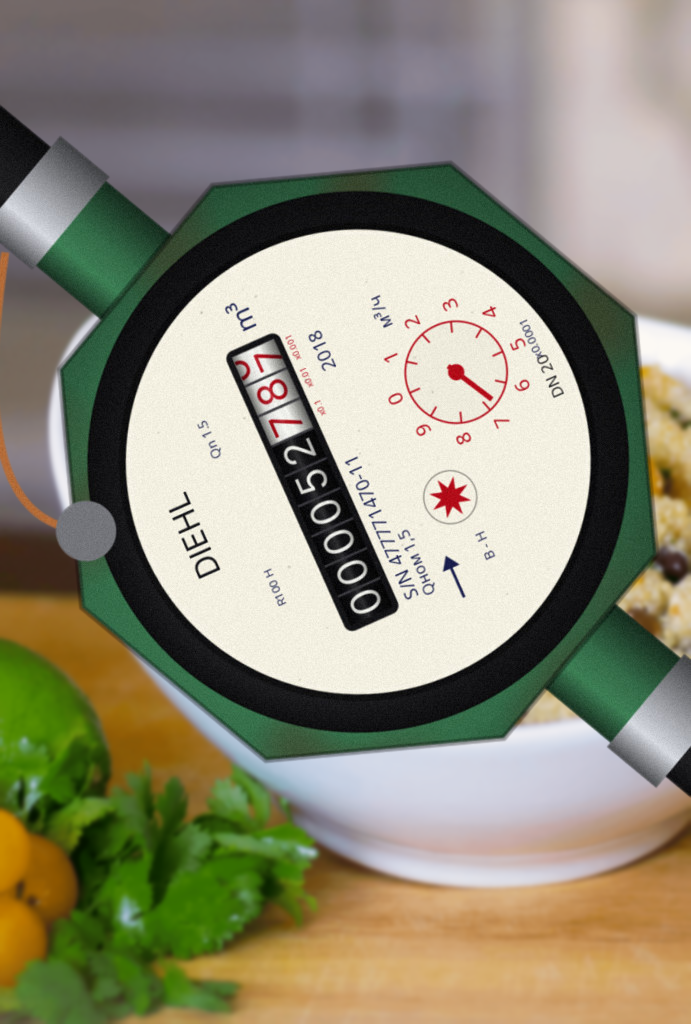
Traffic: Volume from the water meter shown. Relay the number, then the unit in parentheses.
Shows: 52.7866 (m³)
